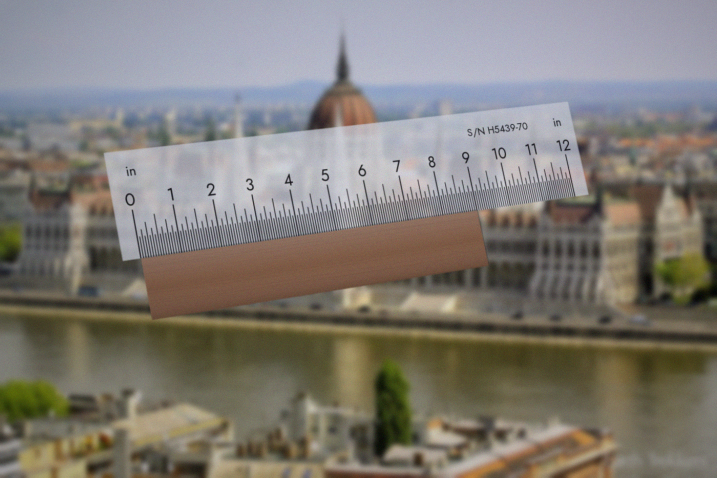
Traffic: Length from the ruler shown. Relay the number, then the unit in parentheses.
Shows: 9 (in)
